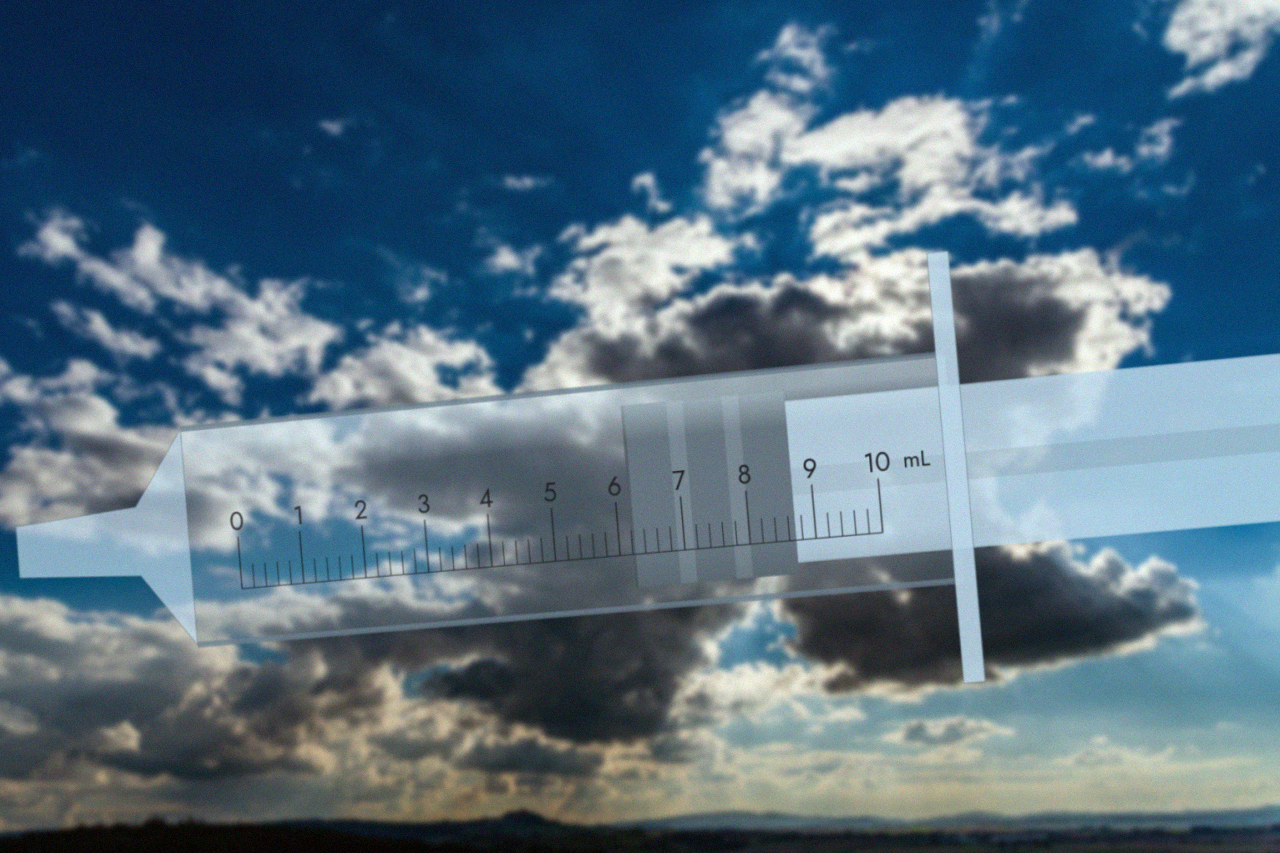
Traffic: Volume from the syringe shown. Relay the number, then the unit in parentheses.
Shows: 6.2 (mL)
